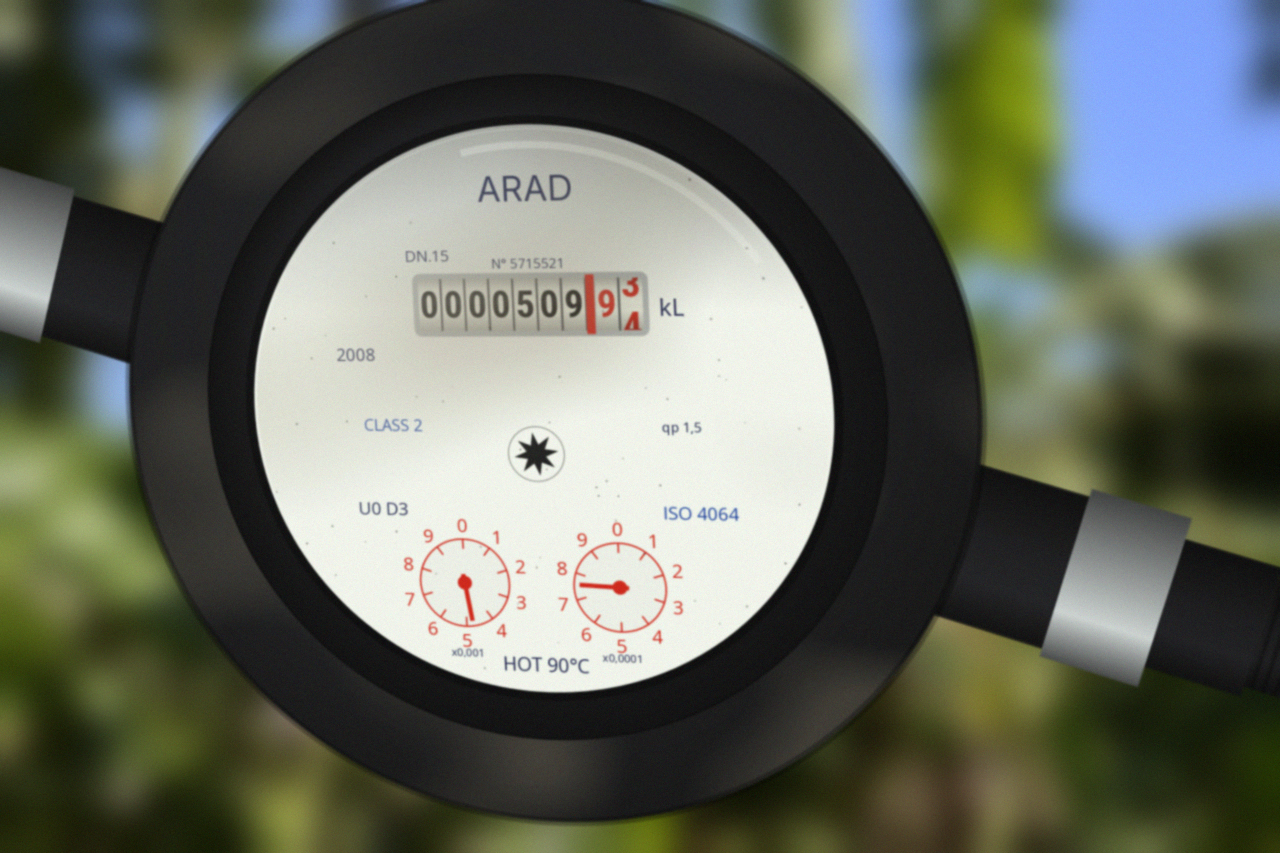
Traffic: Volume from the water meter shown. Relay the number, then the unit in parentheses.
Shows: 509.9347 (kL)
